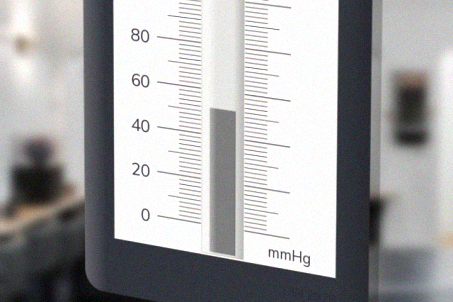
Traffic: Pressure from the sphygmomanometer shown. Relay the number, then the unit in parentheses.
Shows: 52 (mmHg)
